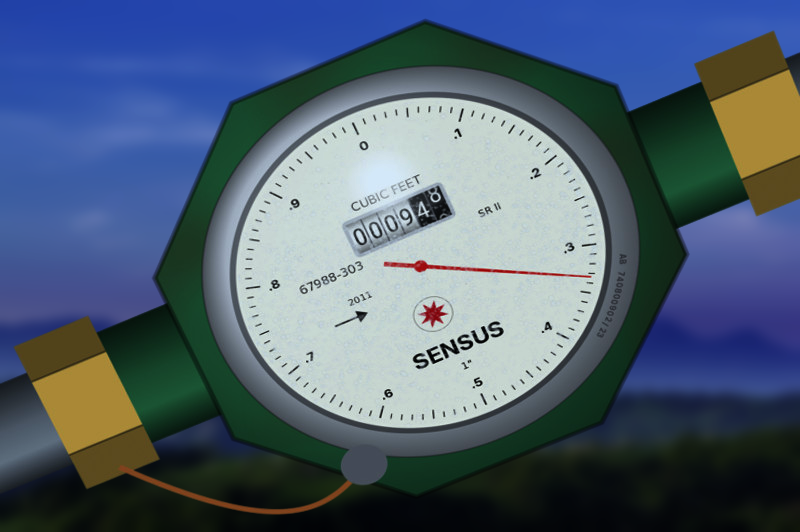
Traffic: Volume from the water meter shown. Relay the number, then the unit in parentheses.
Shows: 948.33 (ft³)
